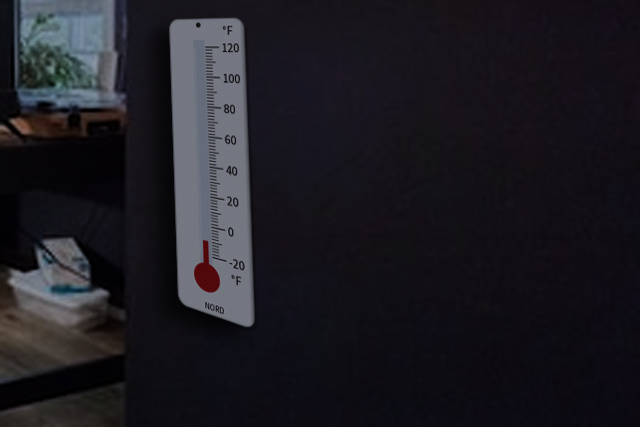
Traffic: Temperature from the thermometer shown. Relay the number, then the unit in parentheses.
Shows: -10 (°F)
